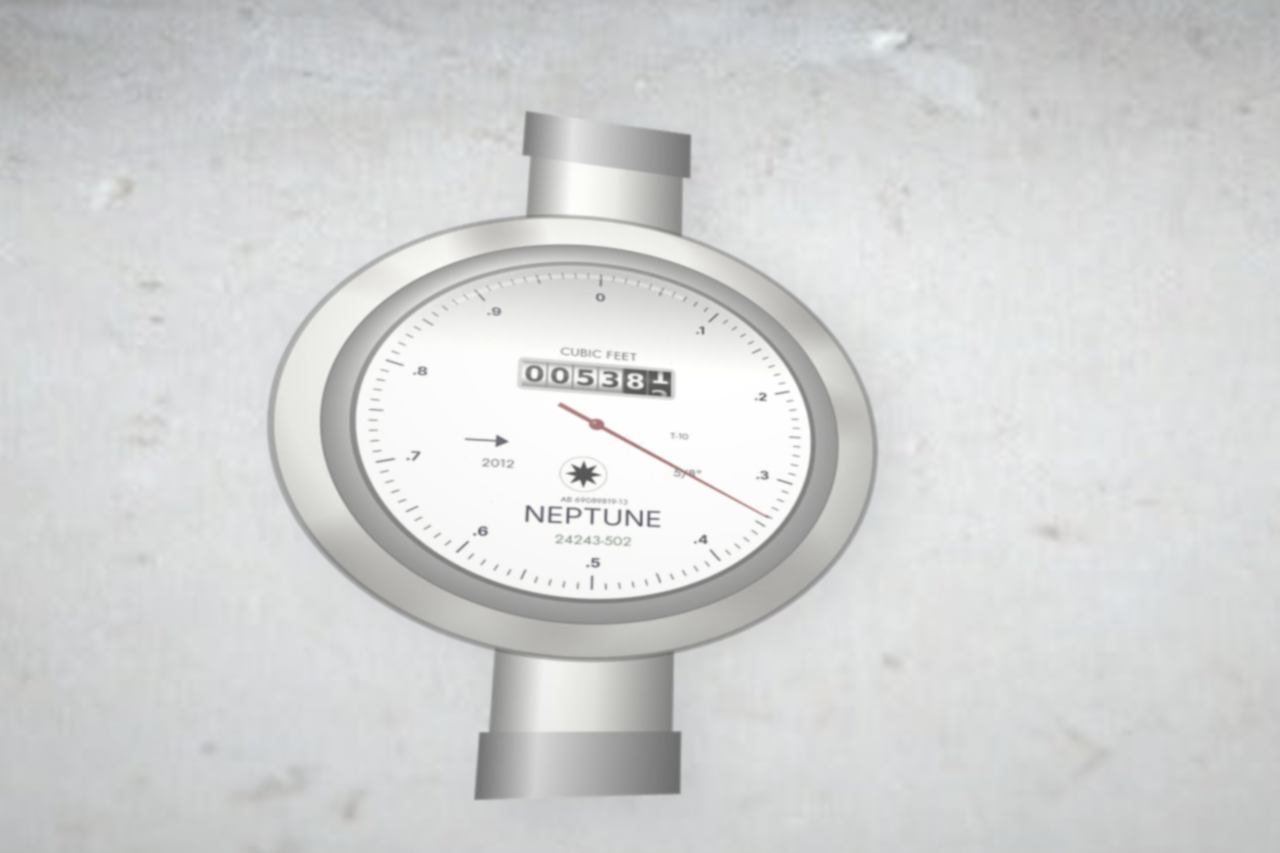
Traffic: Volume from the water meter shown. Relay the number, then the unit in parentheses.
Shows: 5381.34 (ft³)
